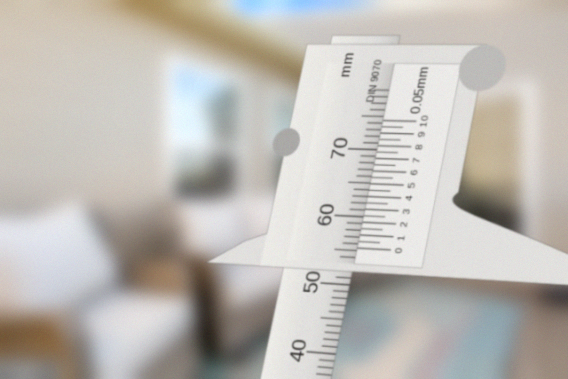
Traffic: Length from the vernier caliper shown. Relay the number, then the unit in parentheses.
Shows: 55.4 (mm)
